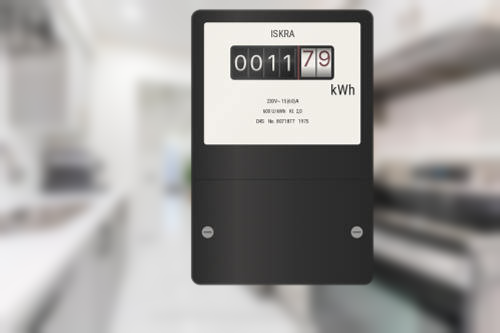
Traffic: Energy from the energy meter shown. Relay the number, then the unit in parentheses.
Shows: 11.79 (kWh)
